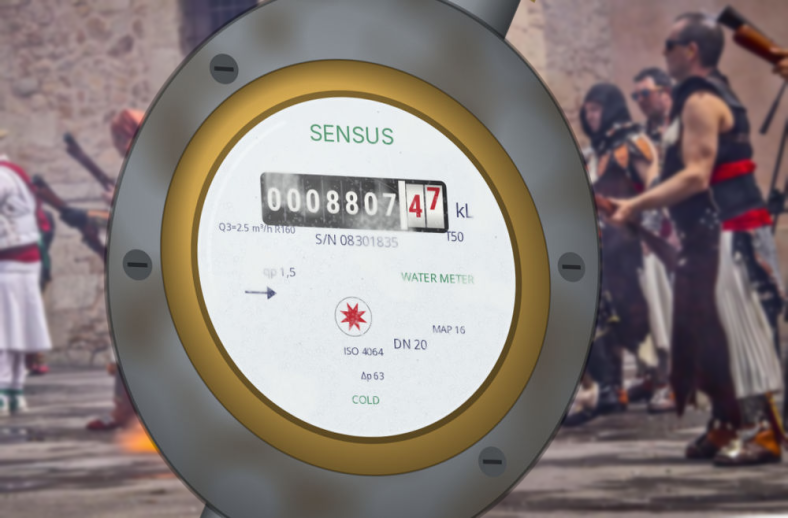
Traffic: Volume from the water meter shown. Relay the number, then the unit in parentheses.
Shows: 8807.47 (kL)
